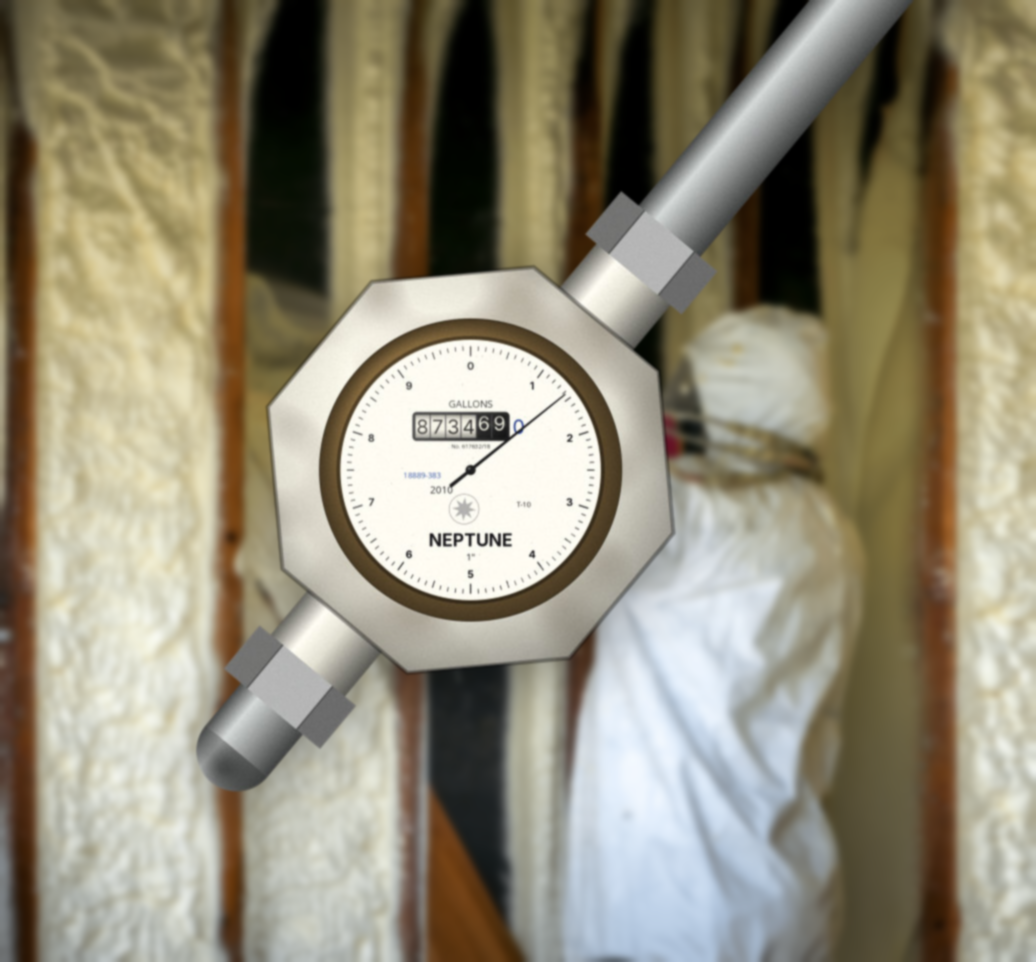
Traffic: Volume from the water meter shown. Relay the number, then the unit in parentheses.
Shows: 8734691.4 (gal)
